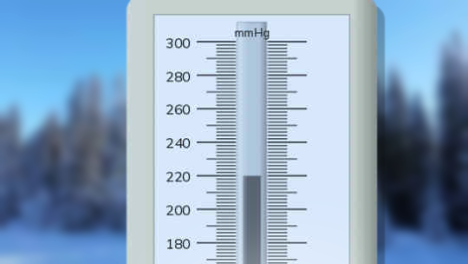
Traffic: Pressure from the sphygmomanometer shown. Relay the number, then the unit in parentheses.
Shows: 220 (mmHg)
